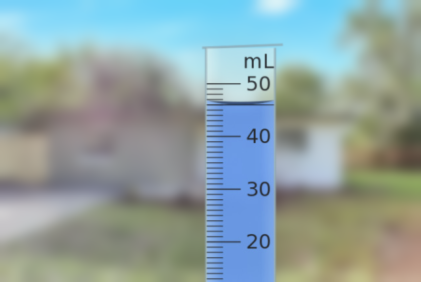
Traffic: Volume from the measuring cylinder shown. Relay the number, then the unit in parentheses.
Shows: 46 (mL)
